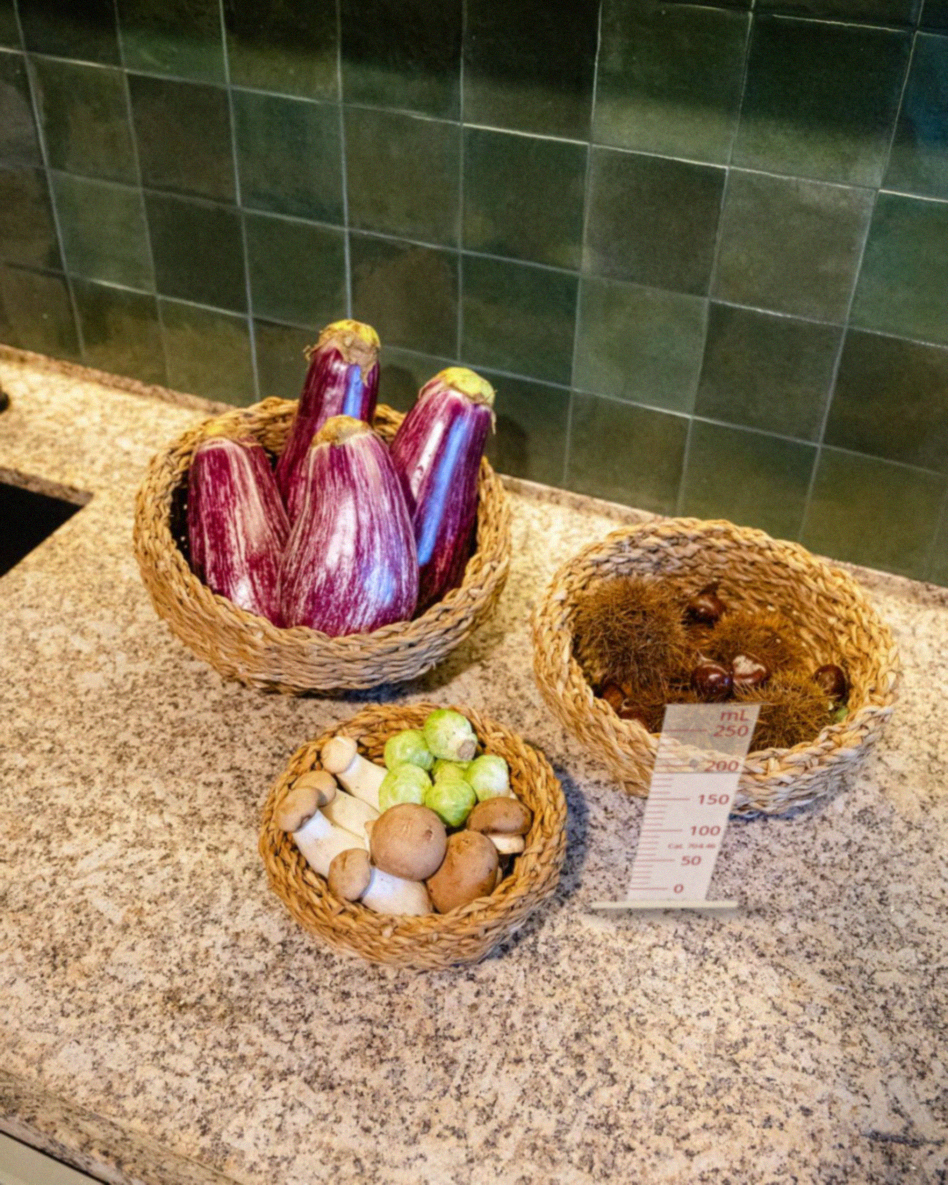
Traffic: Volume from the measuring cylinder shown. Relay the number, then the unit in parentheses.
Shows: 190 (mL)
